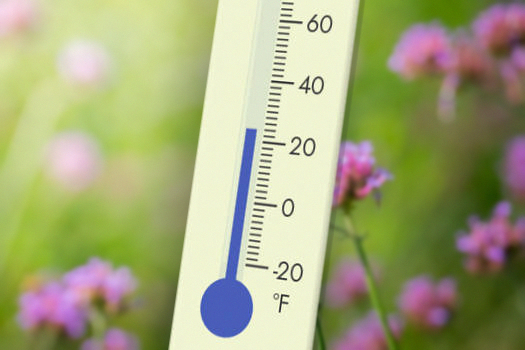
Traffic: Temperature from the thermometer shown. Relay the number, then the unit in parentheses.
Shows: 24 (°F)
